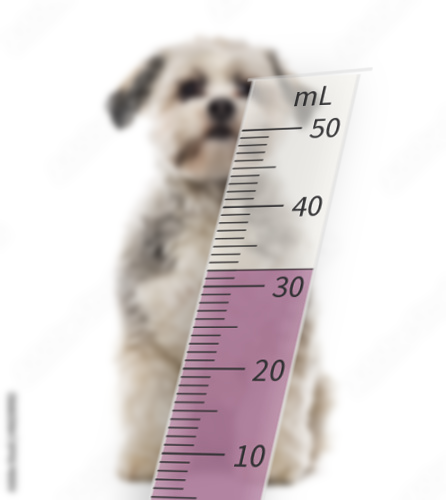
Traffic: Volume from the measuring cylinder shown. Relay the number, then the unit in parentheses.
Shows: 32 (mL)
